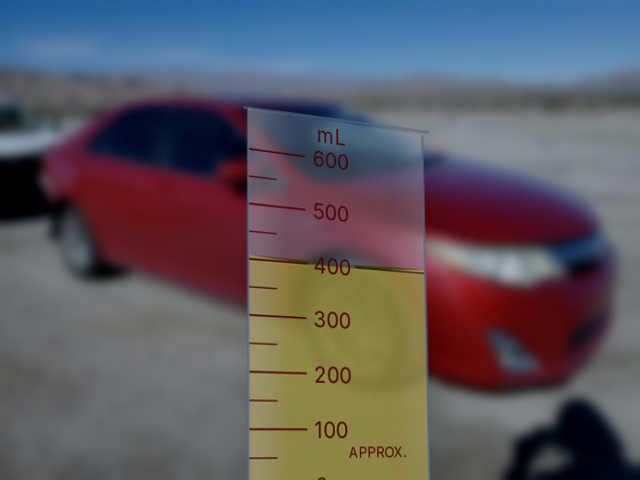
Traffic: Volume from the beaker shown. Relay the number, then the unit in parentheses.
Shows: 400 (mL)
